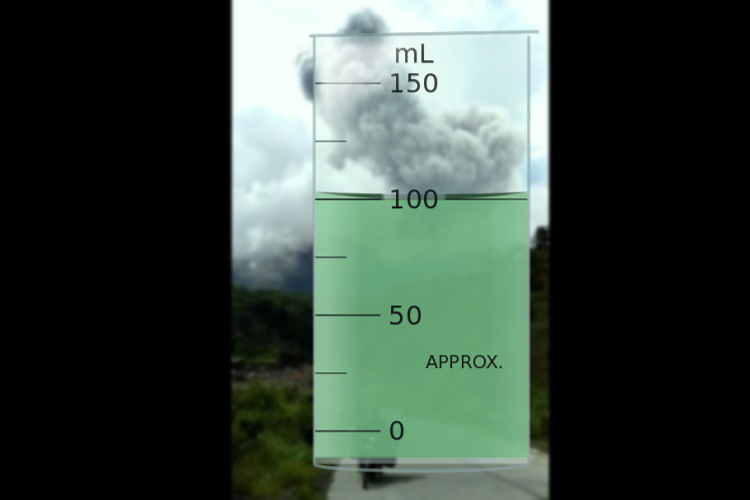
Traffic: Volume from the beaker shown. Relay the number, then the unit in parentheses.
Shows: 100 (mL)
